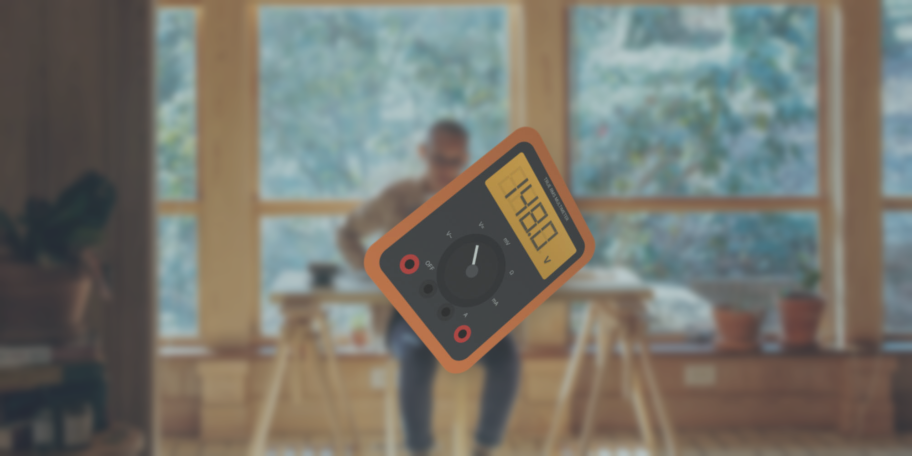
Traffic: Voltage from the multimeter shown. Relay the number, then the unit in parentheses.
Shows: 148.0 (V)
